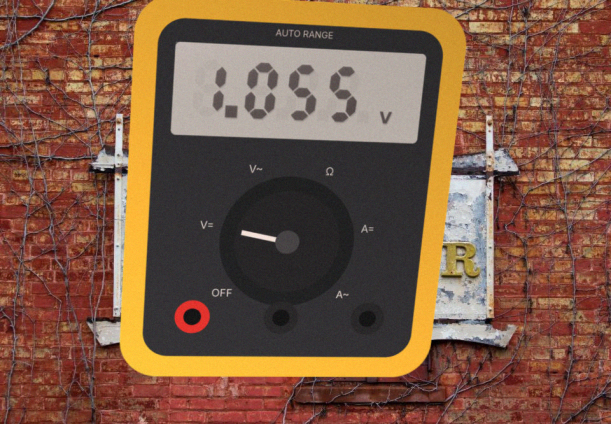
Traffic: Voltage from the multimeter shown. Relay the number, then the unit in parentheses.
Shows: 1.055 (V)
